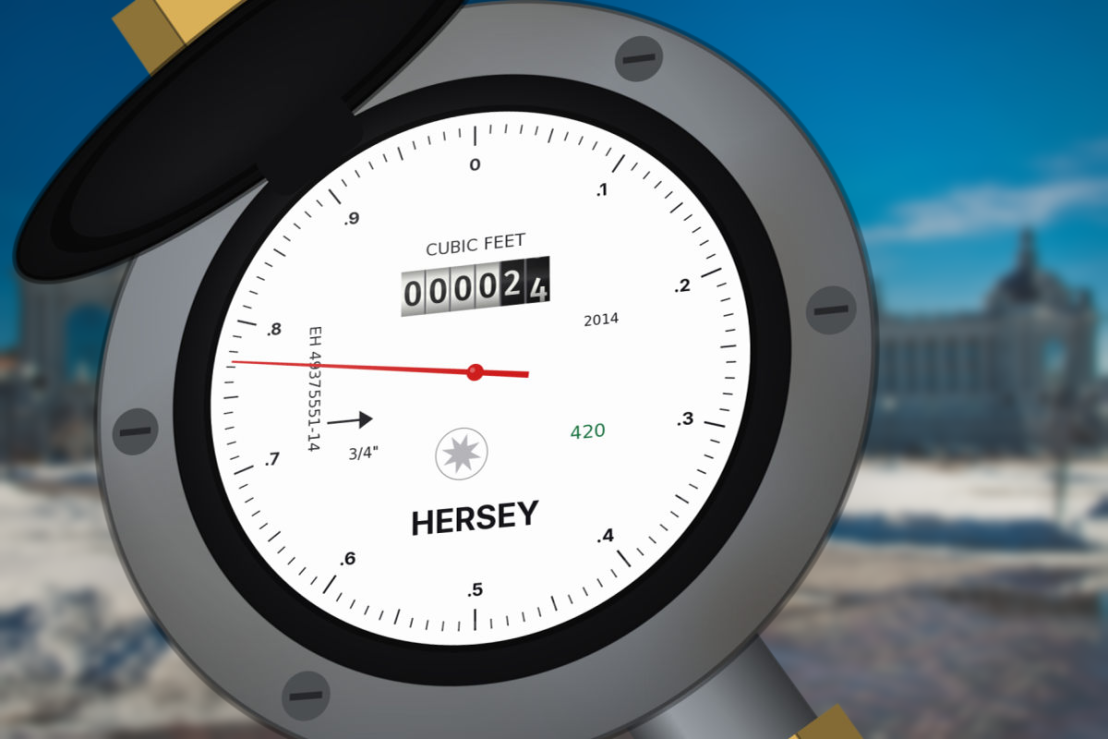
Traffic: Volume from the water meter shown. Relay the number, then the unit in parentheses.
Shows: 23.77 (ft³)
